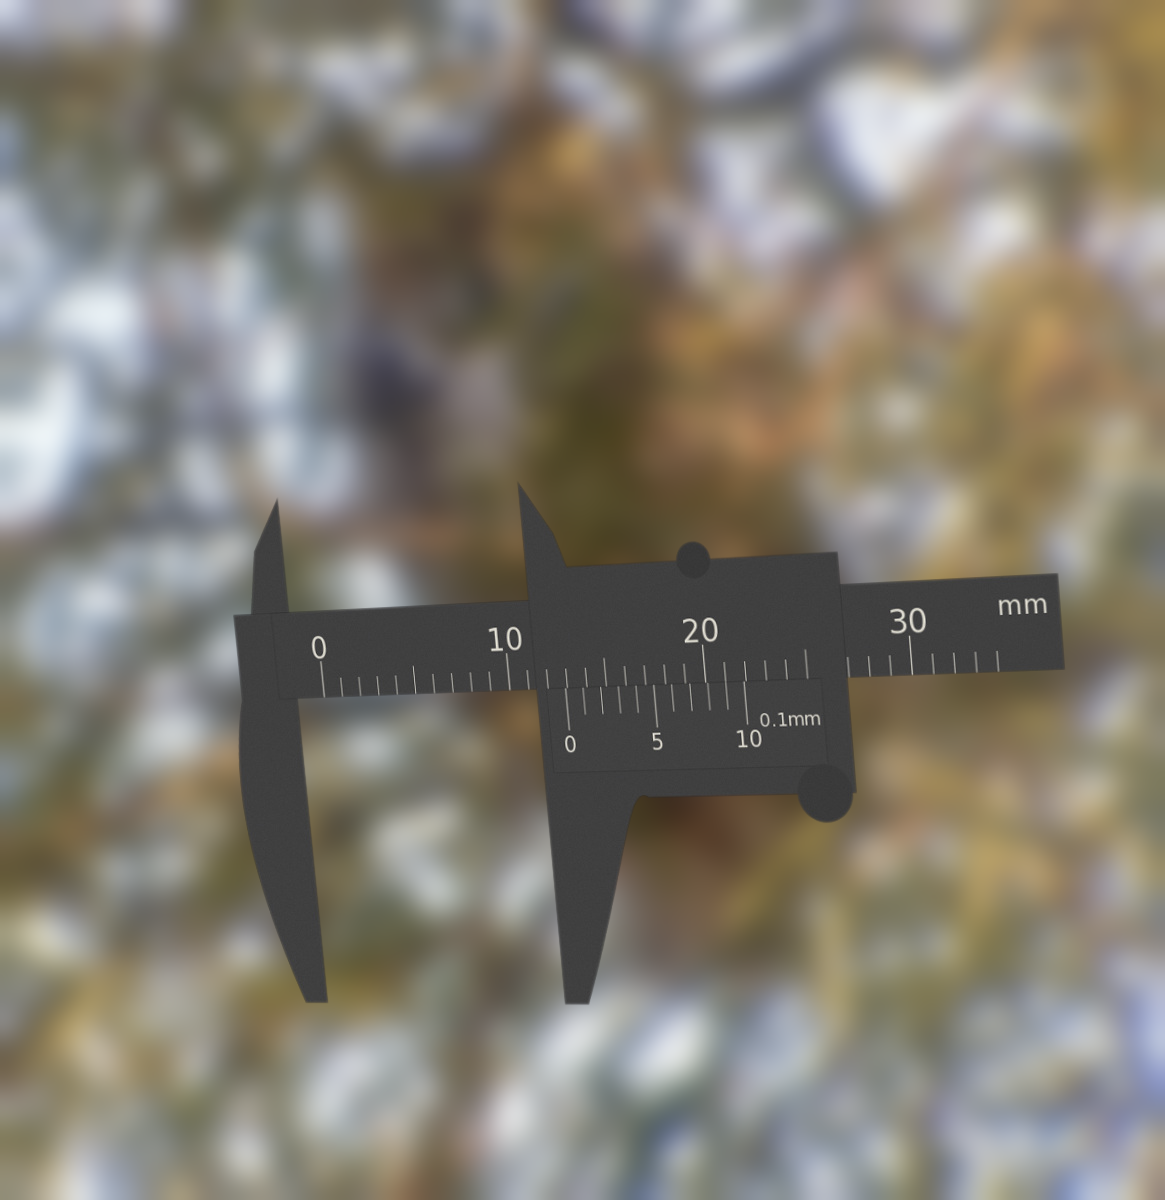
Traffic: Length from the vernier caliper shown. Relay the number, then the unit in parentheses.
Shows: 12.9 (mm)
